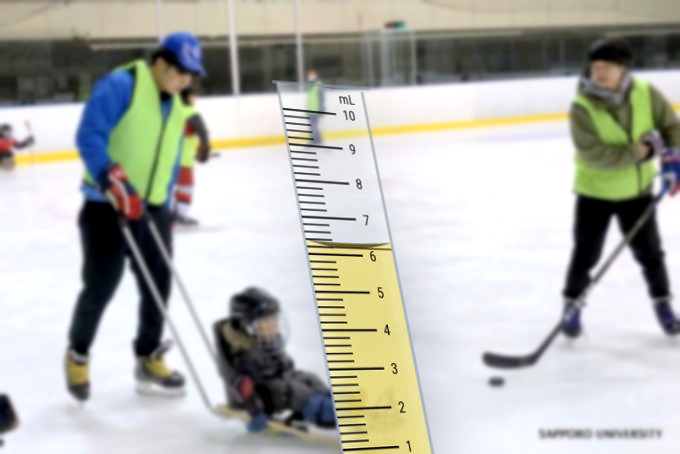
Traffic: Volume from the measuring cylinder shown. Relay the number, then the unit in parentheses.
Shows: 6.2 (mL)
